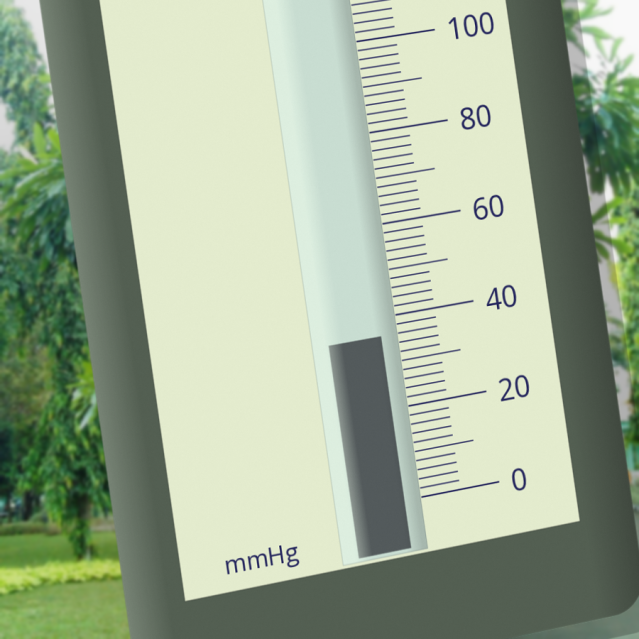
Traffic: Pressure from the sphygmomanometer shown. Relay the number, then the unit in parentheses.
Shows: 36 (mmHg)
